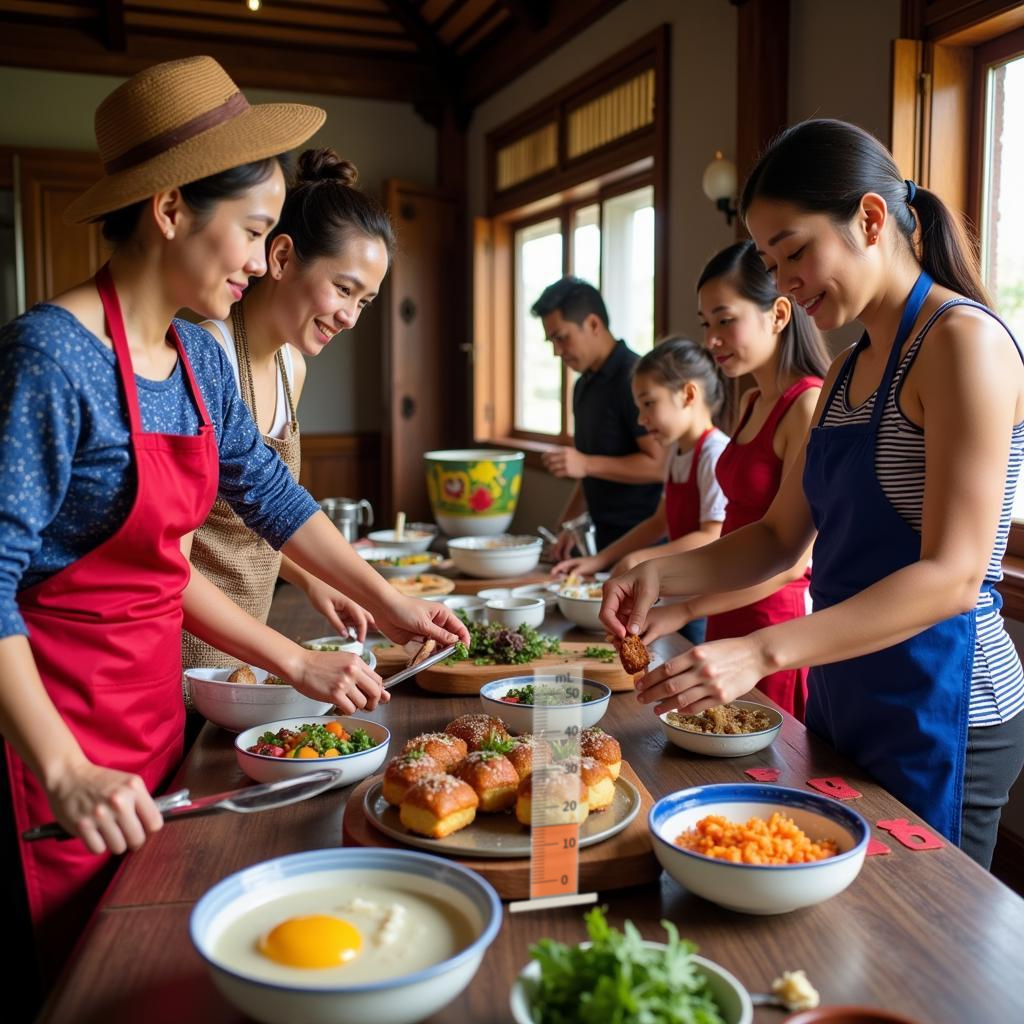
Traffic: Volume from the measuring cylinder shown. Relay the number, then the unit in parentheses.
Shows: 15 (mL)
